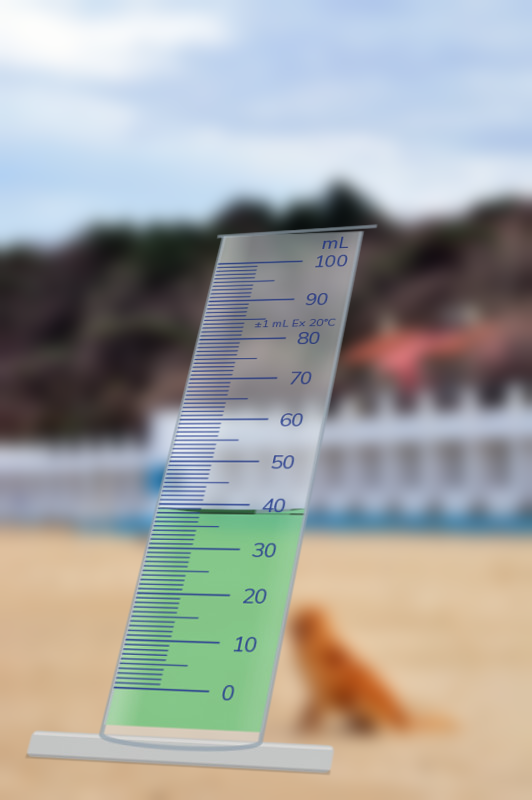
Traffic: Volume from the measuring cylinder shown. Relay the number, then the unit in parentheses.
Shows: 38 (mL)
